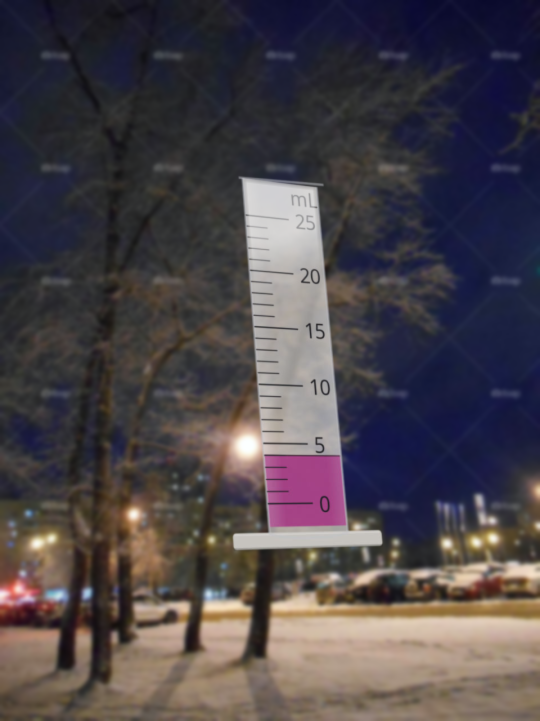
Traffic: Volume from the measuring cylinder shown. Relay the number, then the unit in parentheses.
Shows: 4 (mL)
